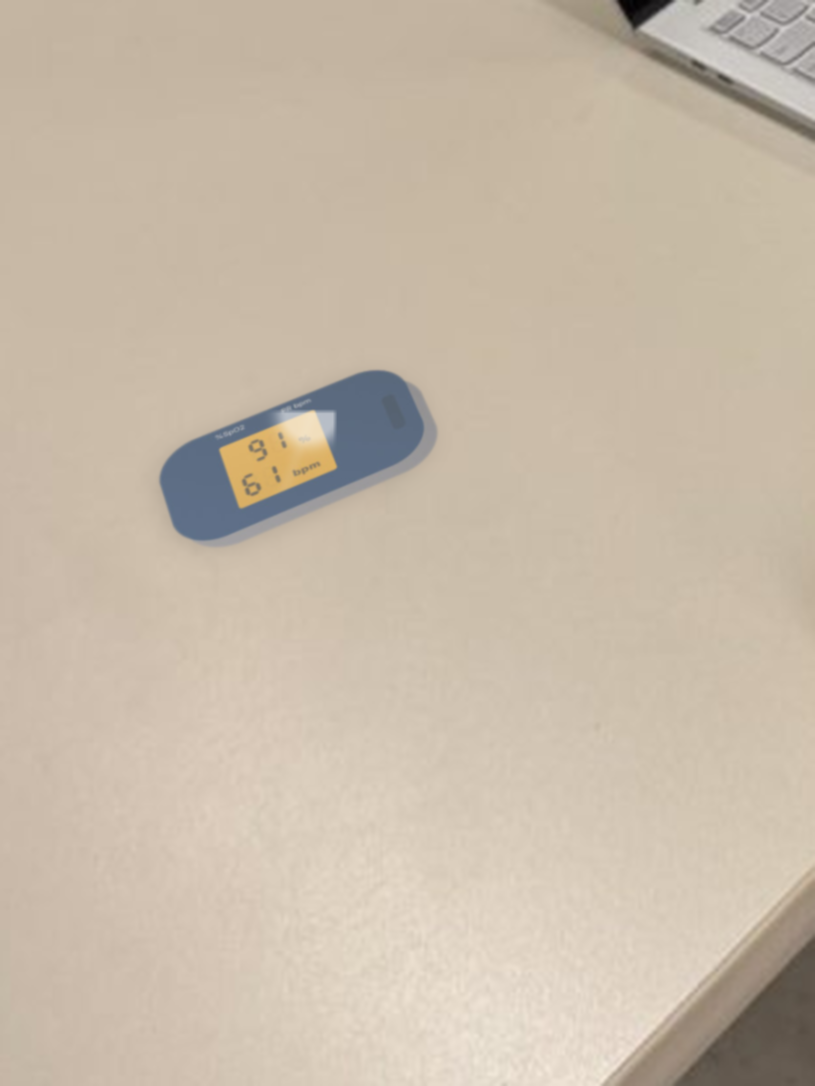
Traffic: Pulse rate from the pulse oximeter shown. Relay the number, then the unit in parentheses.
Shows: 61 (bpm)
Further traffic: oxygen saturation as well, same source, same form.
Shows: 91 (%)
